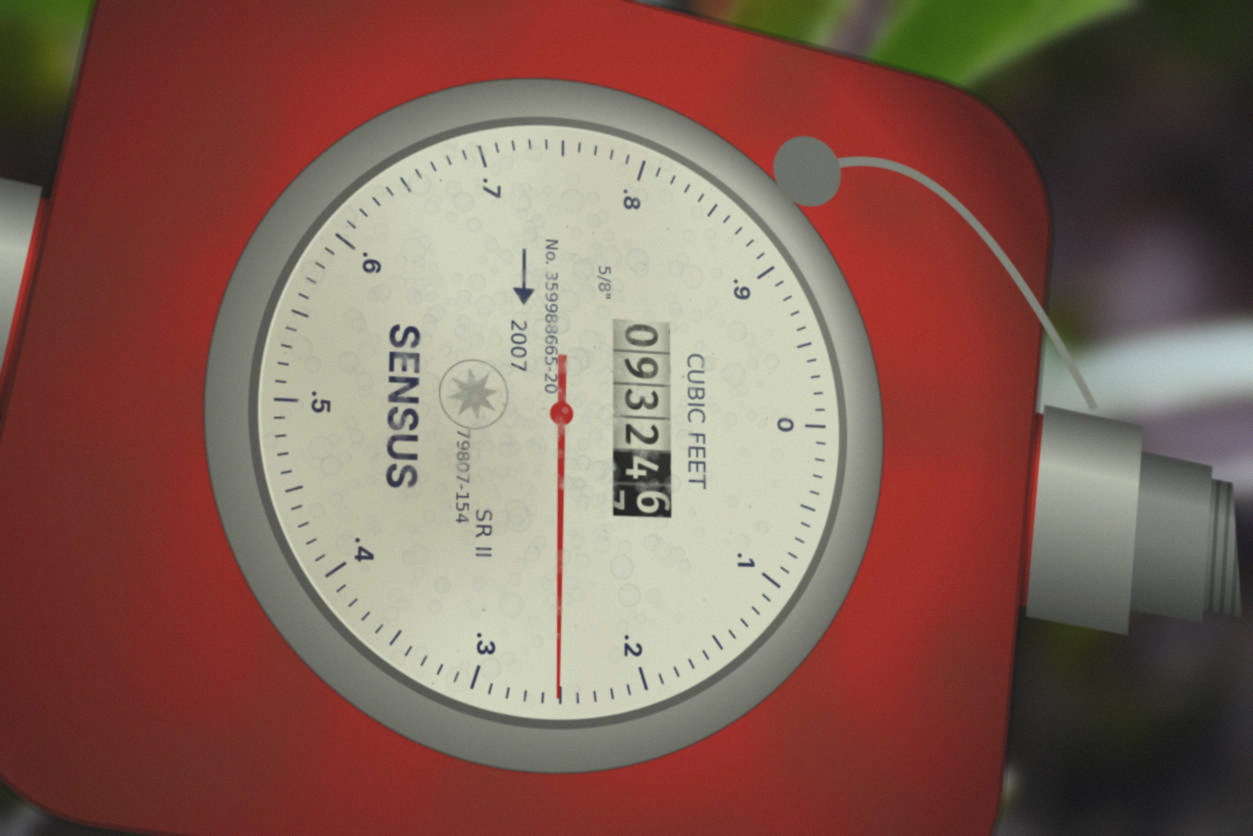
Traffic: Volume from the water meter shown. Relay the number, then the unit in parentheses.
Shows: 93246.25 (ft³)
